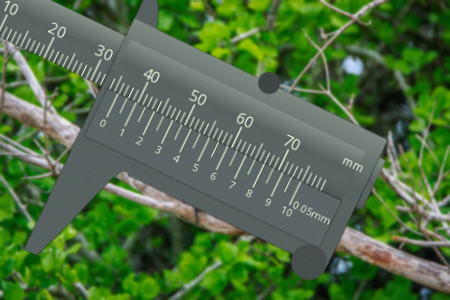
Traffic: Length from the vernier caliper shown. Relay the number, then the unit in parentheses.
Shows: 35.8 (mm)
